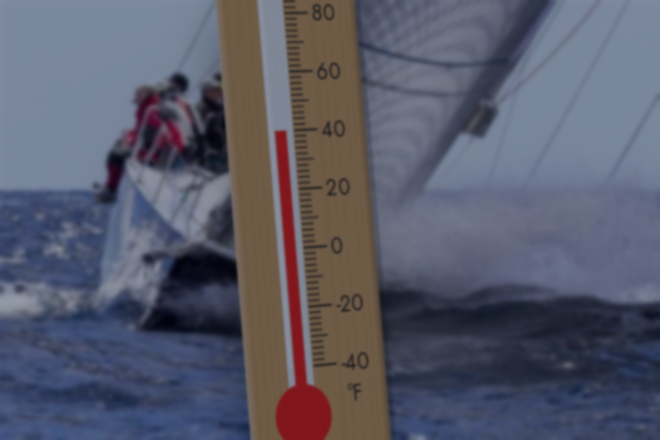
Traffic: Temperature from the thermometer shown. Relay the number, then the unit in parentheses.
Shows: 40 (°F)
